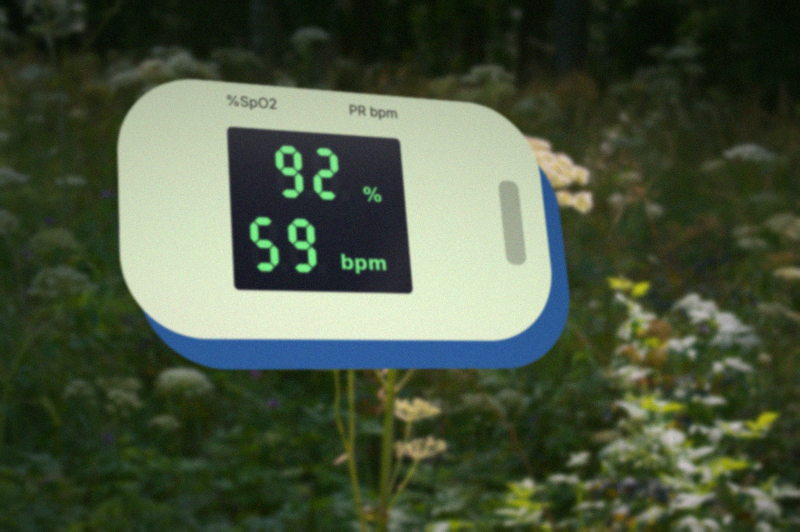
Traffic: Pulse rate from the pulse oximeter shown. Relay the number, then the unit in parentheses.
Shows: 59 (bpm)
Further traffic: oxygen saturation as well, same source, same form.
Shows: 92 (%)
